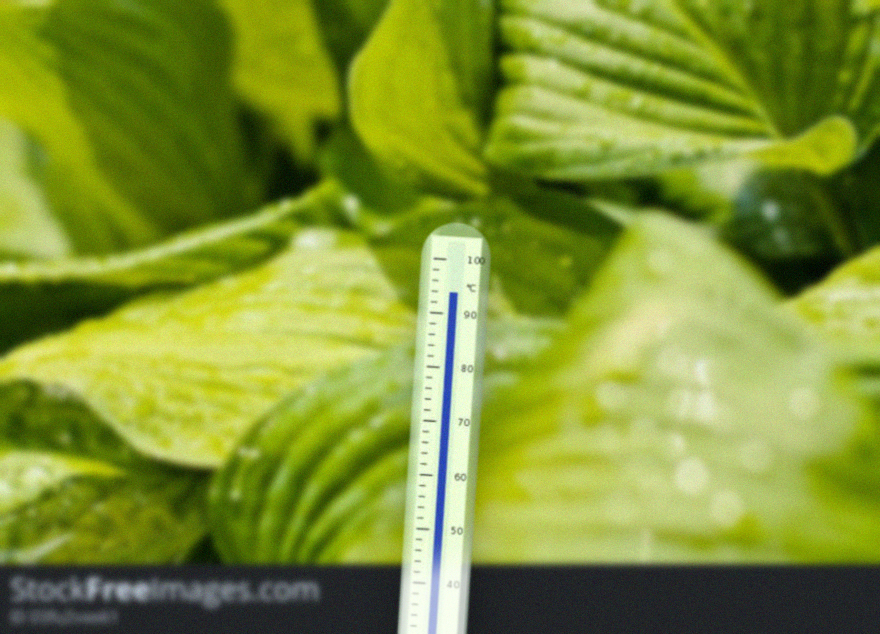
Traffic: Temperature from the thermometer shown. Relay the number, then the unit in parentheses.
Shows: 94 (°C)
